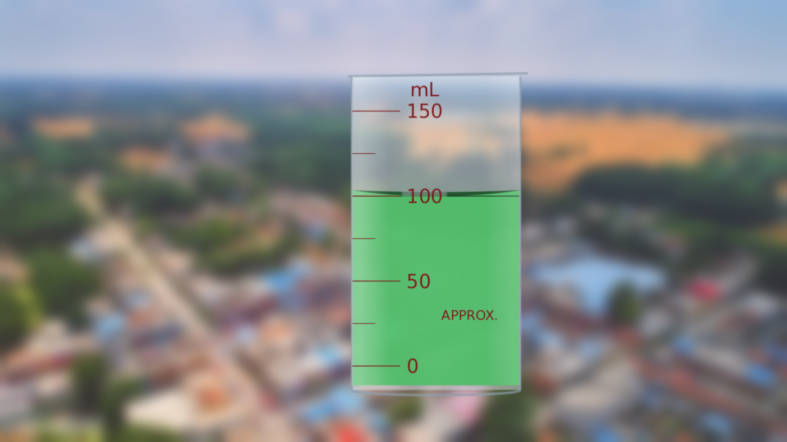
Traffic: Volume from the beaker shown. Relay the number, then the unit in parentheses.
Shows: 100 (mL)
